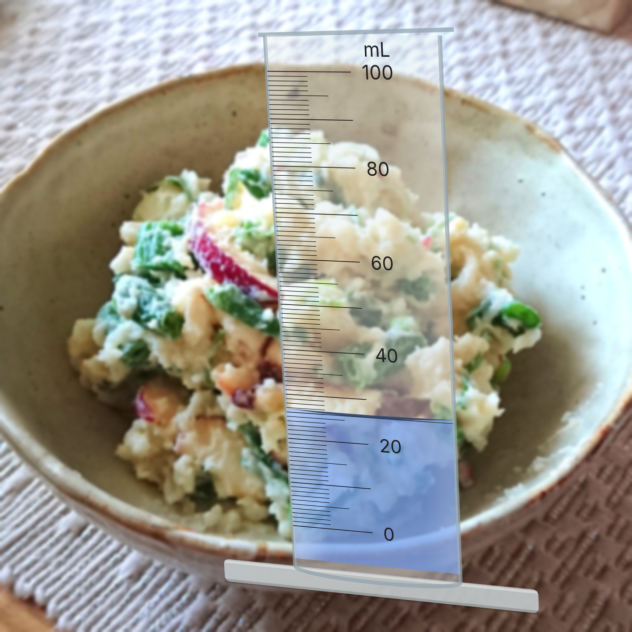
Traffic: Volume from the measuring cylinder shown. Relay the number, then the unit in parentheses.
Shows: 26 (mL)
